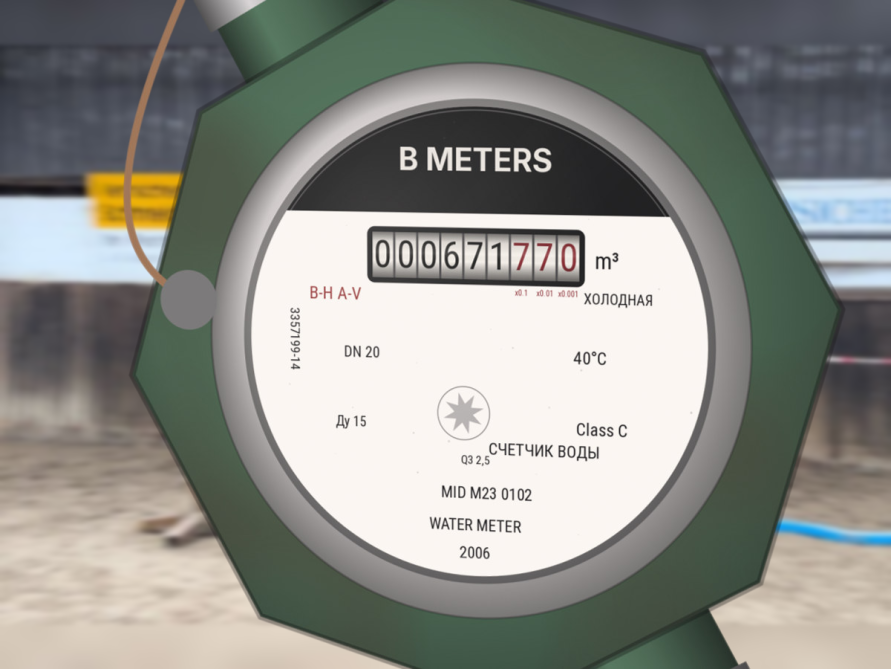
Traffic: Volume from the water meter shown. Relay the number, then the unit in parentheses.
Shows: 671.770 (m³)
